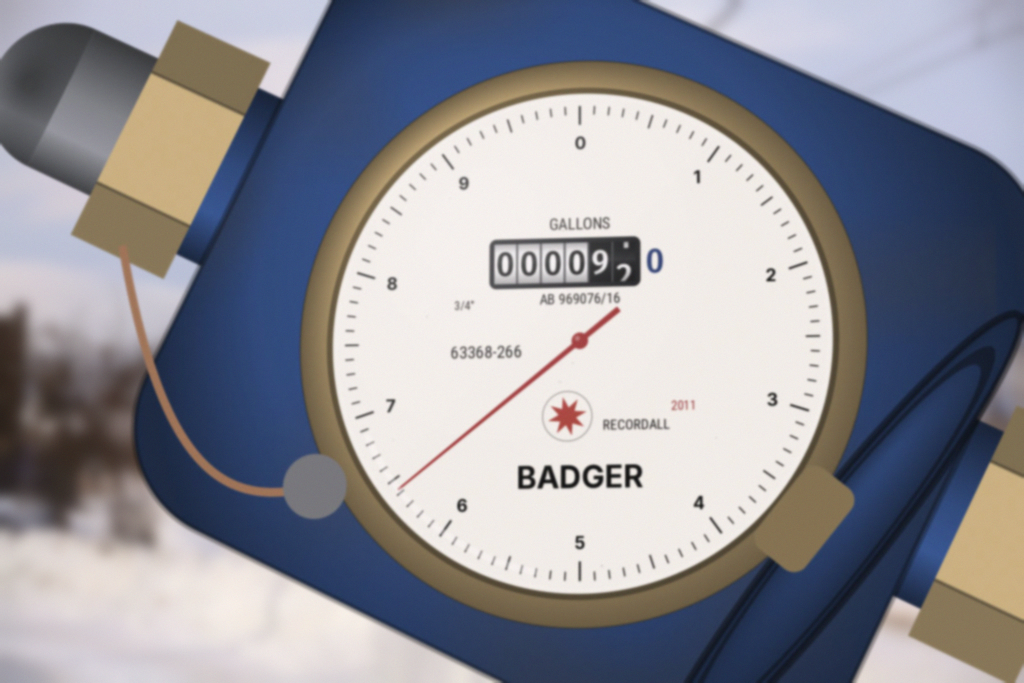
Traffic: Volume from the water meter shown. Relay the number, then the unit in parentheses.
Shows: 916.4 (gal)
